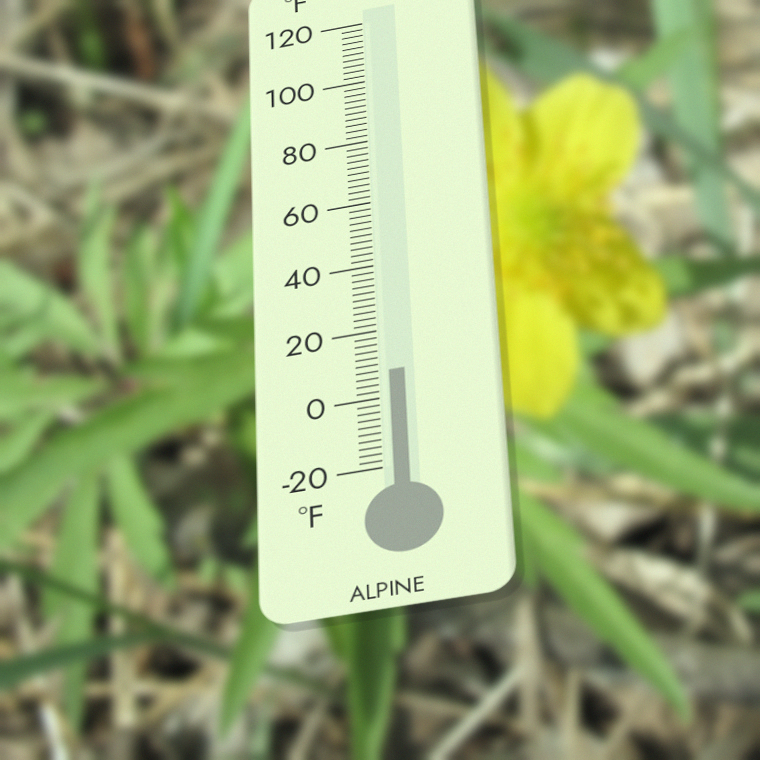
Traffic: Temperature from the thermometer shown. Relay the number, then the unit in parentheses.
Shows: 8 (°F)
